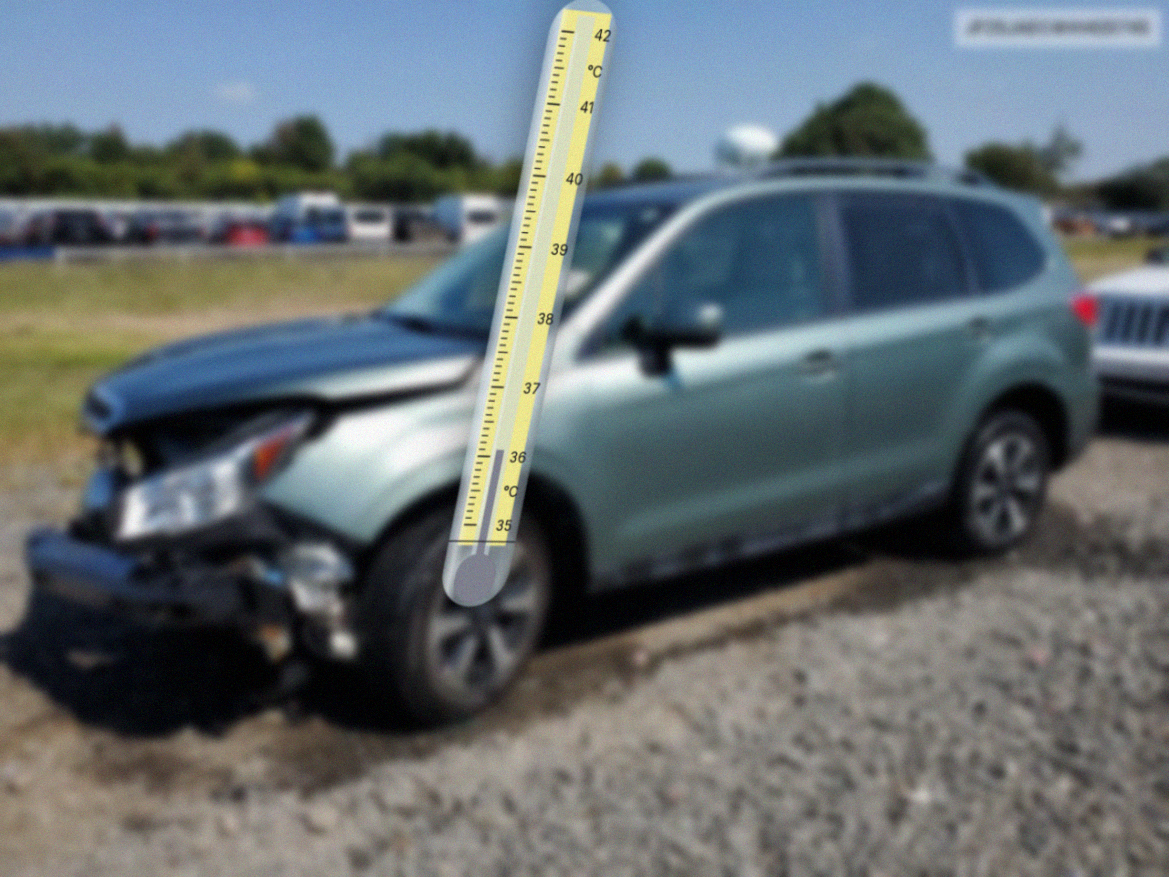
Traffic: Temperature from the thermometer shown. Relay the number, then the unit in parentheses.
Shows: 36.1 (°C)
